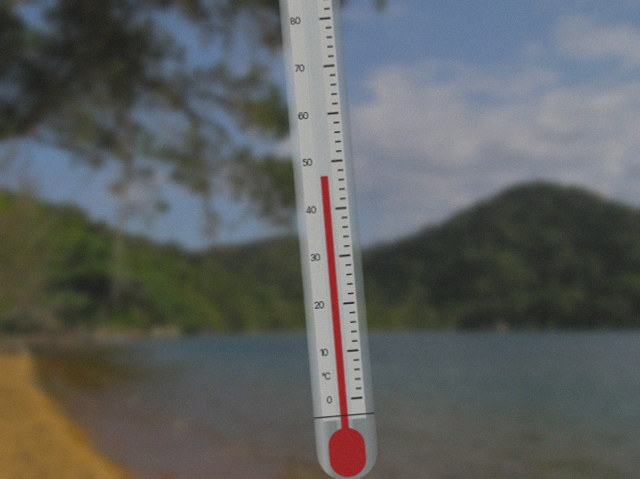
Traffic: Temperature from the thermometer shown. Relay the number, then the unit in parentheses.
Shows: 47 (°C)
